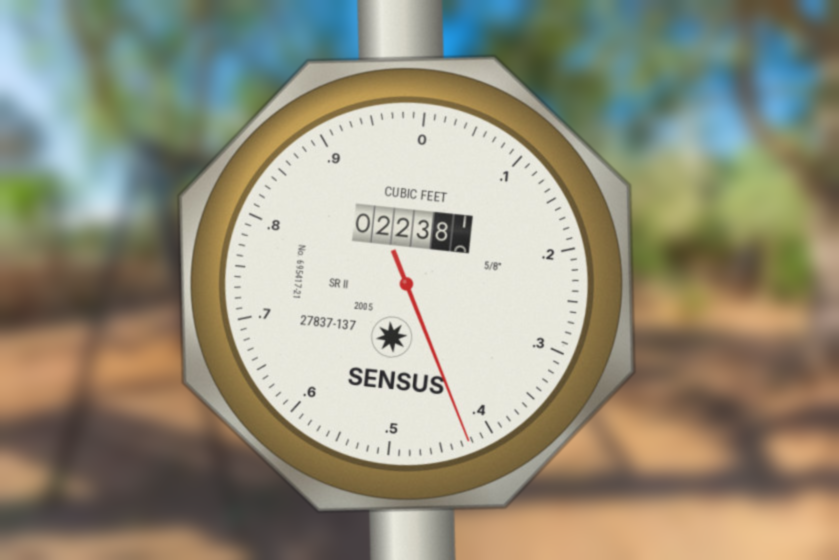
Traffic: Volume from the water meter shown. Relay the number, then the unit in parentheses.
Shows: 22381.42 (ft³)
